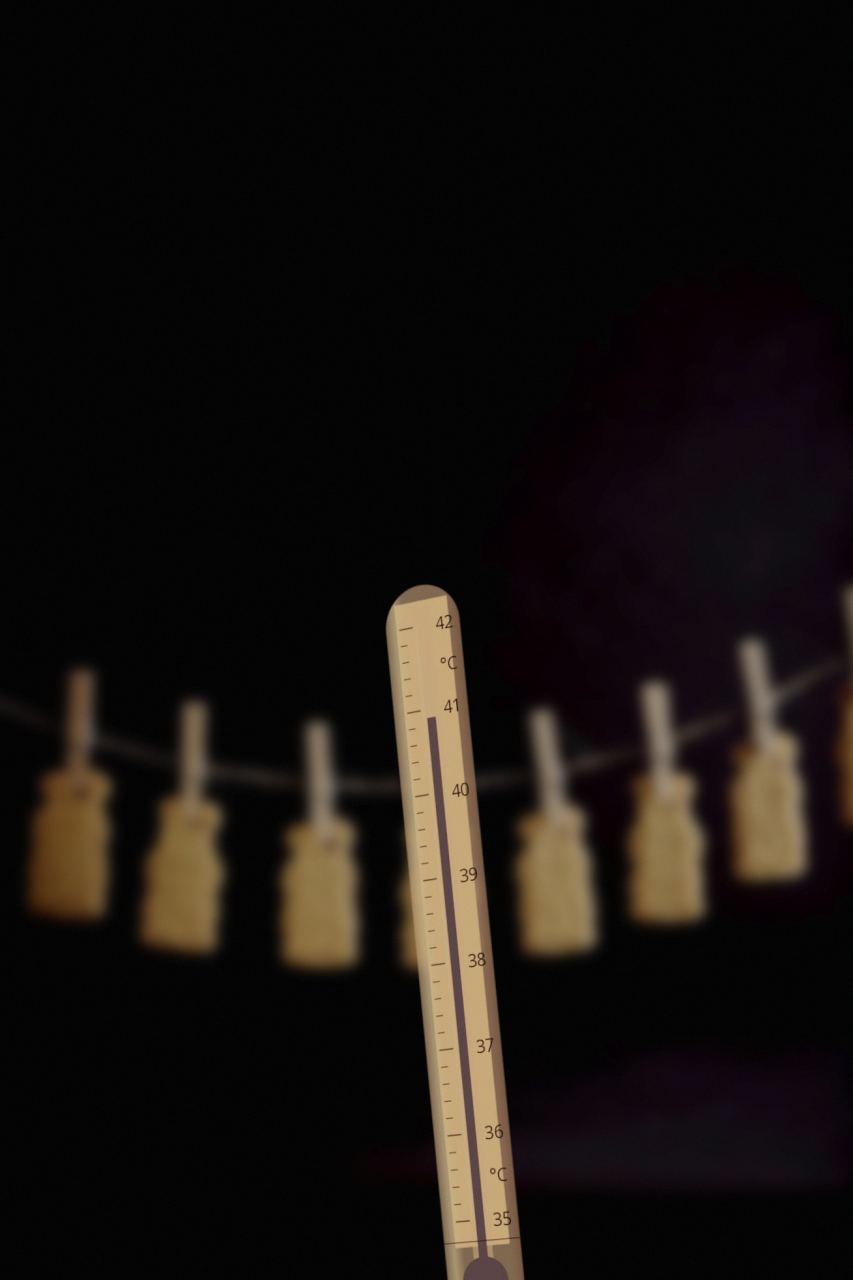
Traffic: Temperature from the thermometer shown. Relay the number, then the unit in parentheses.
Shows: 40.9 (°C)
